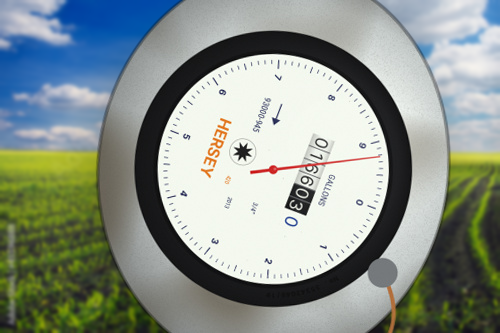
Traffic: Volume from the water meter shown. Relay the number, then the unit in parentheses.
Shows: 166029.2 (gal)
